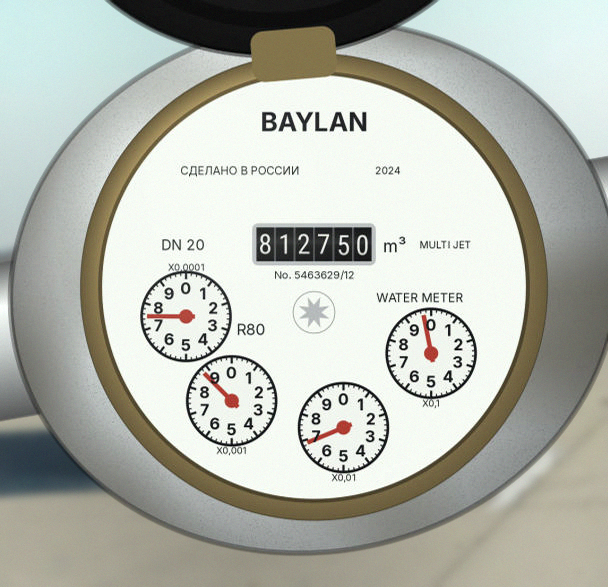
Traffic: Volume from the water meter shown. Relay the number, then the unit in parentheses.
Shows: 812749.9687 (m³)
